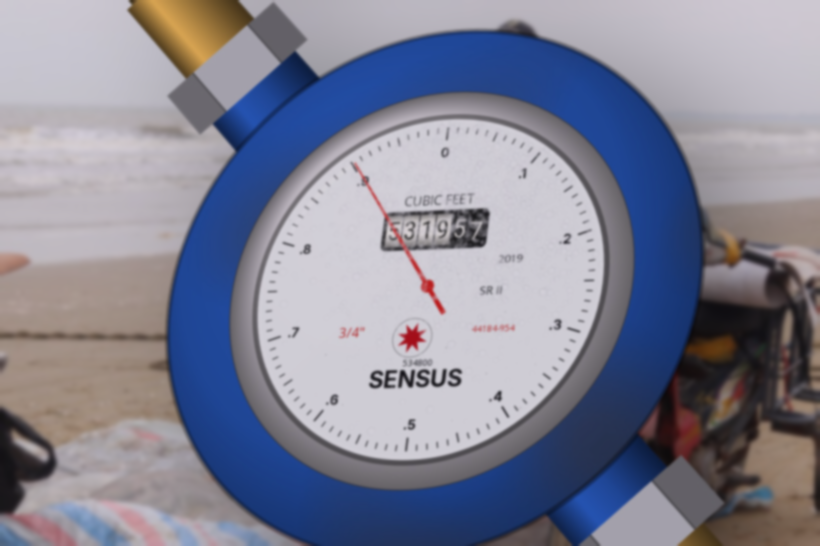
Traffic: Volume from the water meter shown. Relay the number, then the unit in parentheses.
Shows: 531956.90 (ft³)
